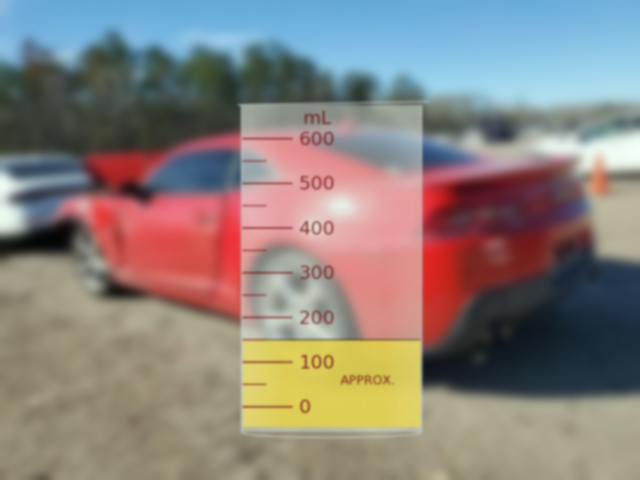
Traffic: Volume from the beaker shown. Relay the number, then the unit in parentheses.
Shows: 150 (mL)
